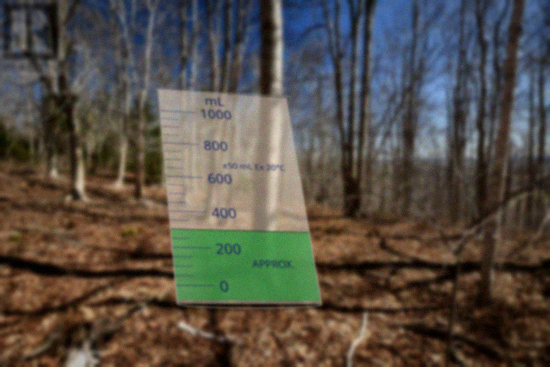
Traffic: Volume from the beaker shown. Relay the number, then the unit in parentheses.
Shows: 300 (mL)
